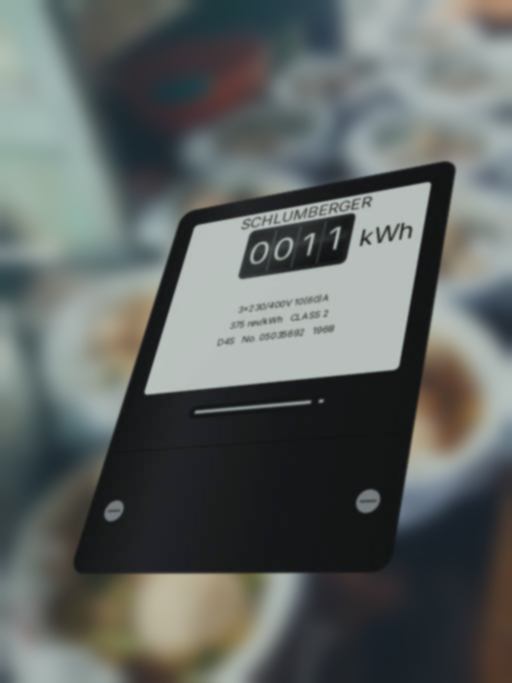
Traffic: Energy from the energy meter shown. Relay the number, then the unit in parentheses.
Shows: 11 (kWh)
